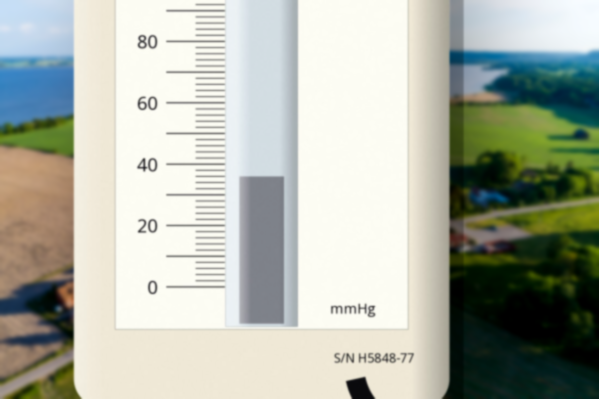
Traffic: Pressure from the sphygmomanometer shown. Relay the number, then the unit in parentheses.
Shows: 36 (mmHg)
